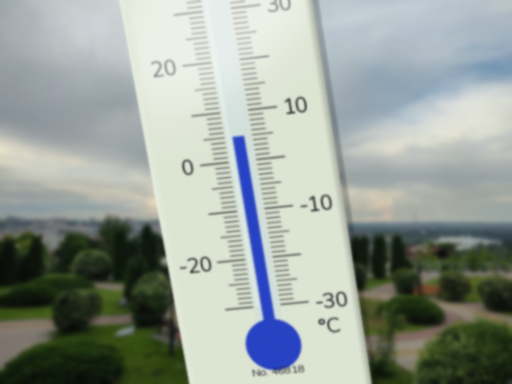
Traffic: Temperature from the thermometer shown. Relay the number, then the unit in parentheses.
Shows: 5 (°C)
